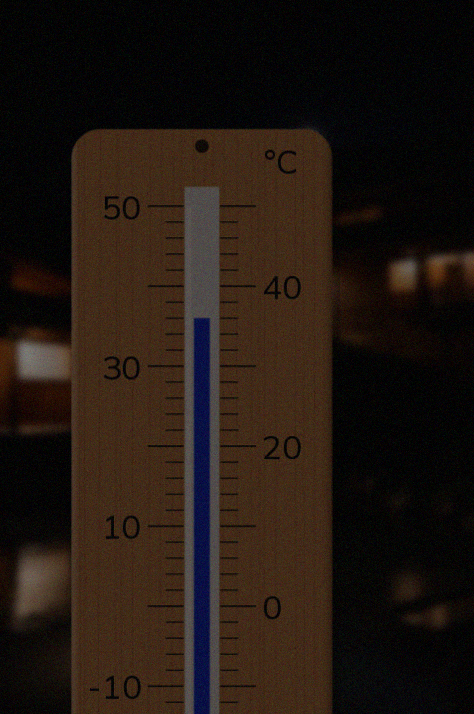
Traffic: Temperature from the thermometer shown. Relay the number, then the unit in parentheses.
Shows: 36 (°C)
